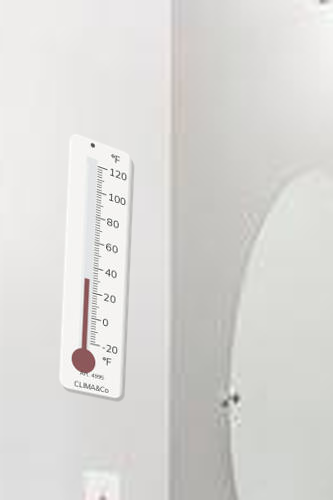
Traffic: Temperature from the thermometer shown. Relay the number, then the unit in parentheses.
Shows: 30 (°F)
